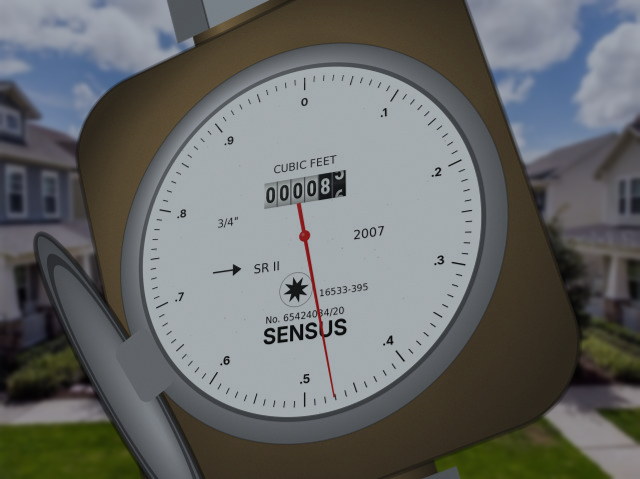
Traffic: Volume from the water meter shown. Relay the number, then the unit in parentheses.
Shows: 85.47 (ft³)
